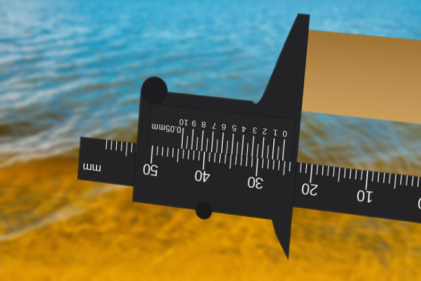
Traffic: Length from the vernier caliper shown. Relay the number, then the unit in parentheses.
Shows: 25.4 (mm)
